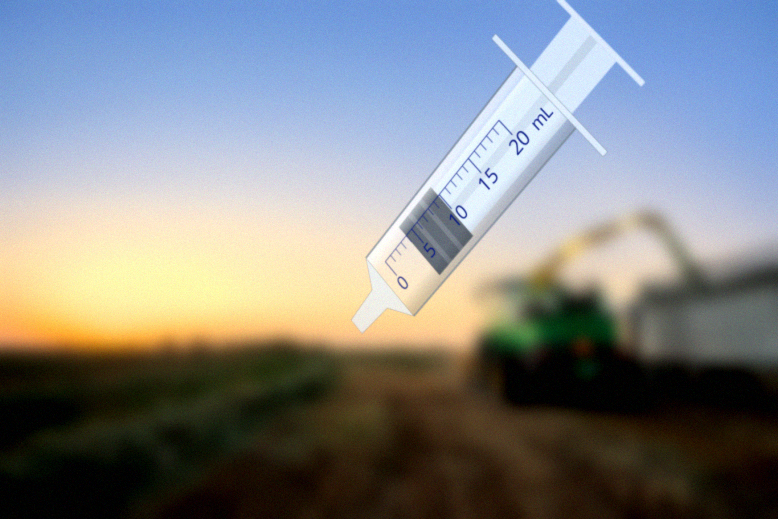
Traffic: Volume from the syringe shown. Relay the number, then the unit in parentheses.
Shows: 4 (mL)
